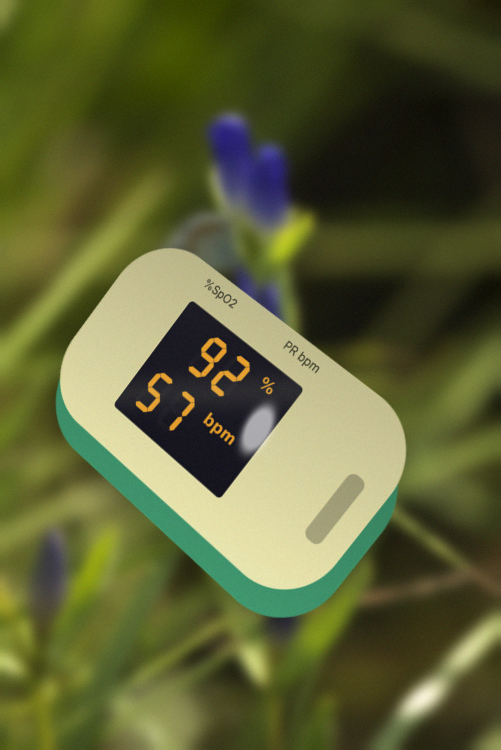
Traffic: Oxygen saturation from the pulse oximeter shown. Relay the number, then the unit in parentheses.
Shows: 92 (%)
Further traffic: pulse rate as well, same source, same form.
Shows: 57 (bpm)
